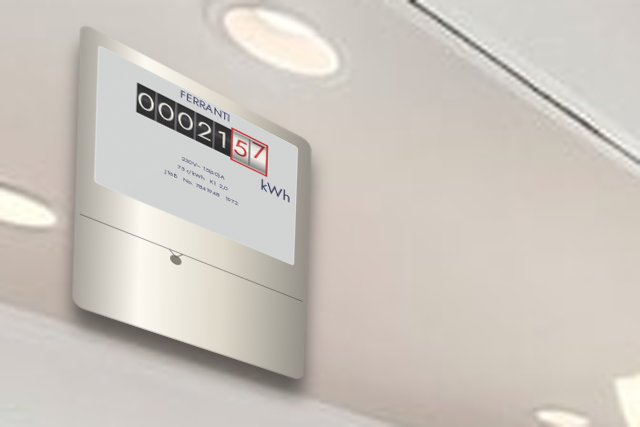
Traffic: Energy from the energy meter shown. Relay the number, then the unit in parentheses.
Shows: 21.57 (kWh)
